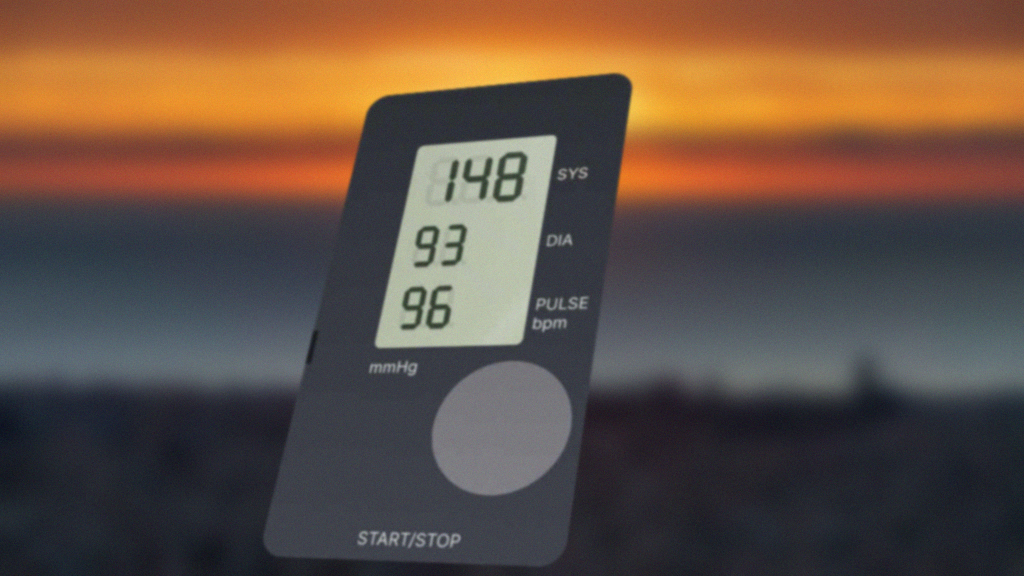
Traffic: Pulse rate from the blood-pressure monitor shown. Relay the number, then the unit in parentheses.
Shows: 96 (bpm)
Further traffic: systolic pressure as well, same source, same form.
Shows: 148 (mmHg)
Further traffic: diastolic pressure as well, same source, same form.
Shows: 93 (mmHg)
